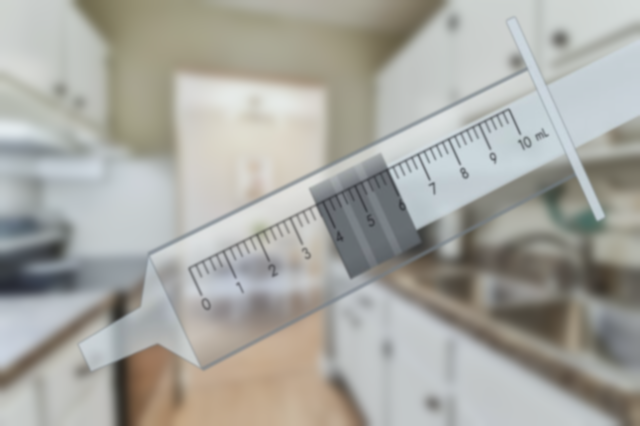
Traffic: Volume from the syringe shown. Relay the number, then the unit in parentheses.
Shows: 3.8 (mL)
